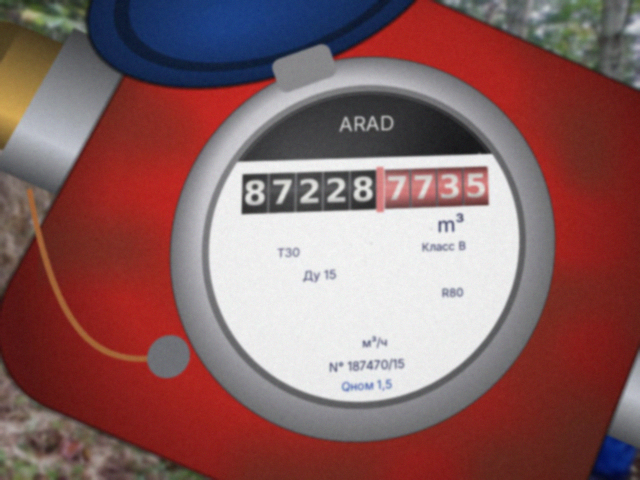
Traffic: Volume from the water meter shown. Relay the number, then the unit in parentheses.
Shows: 87228.7735 (m³)
